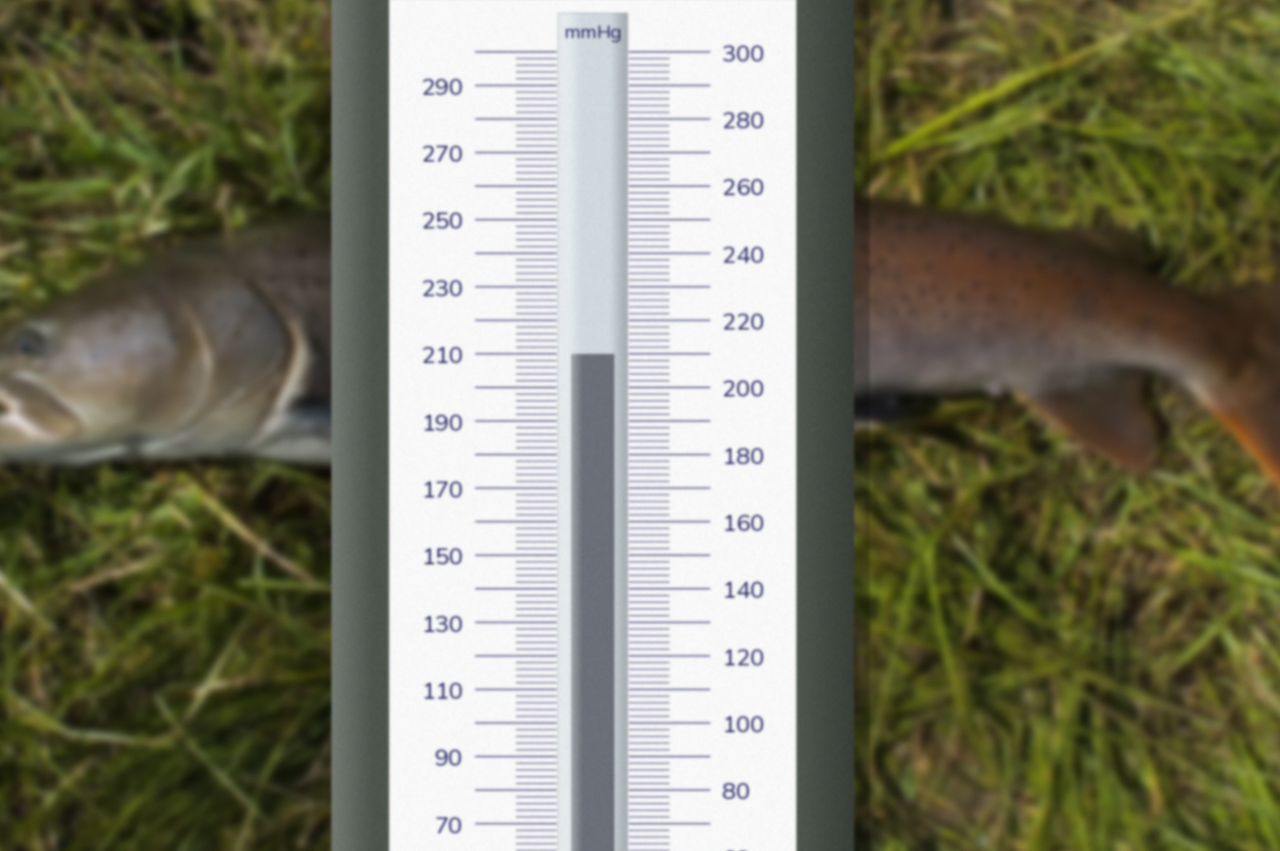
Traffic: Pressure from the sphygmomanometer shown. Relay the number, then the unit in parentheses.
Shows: 210 (mmHg)
